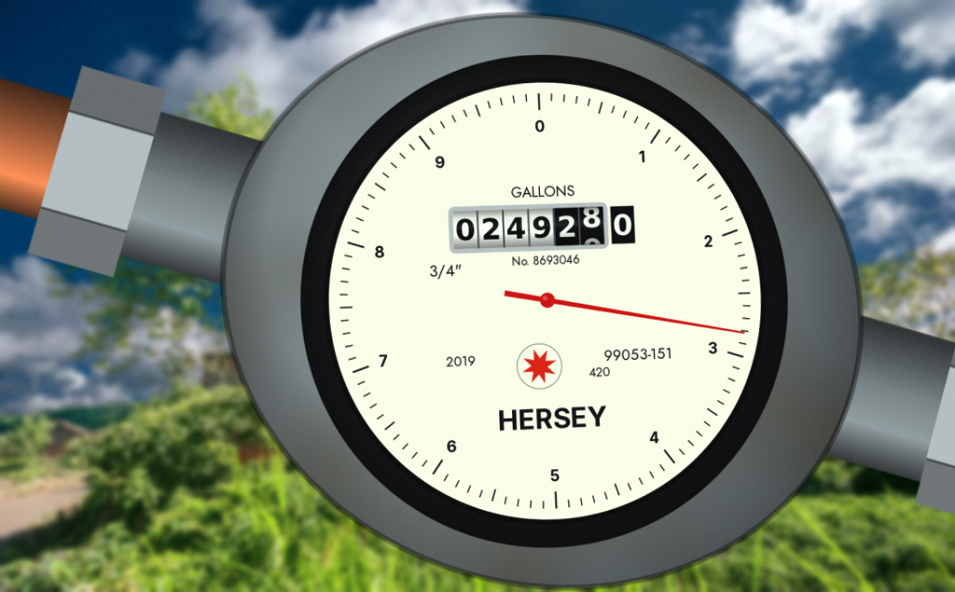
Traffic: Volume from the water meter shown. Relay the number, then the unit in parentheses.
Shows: 249282.8 (gal)
